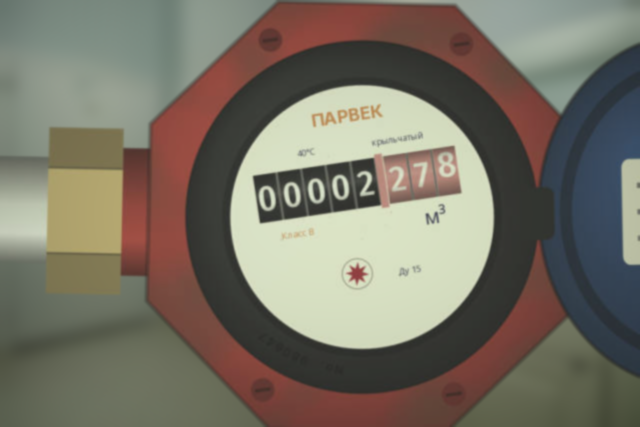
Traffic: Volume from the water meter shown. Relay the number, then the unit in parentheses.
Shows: 2.278 (m³)
